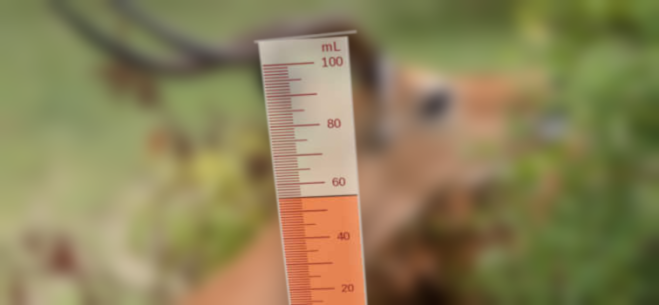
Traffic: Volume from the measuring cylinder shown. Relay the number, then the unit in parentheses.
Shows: 55 (mL)
